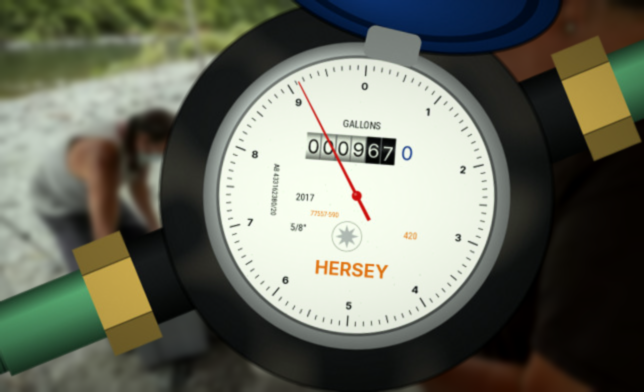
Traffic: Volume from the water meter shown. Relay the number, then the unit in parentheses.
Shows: 9669.1 (gal)
